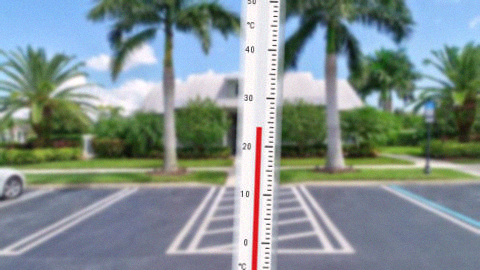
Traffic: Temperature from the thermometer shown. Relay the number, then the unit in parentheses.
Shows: 24 (°C)
